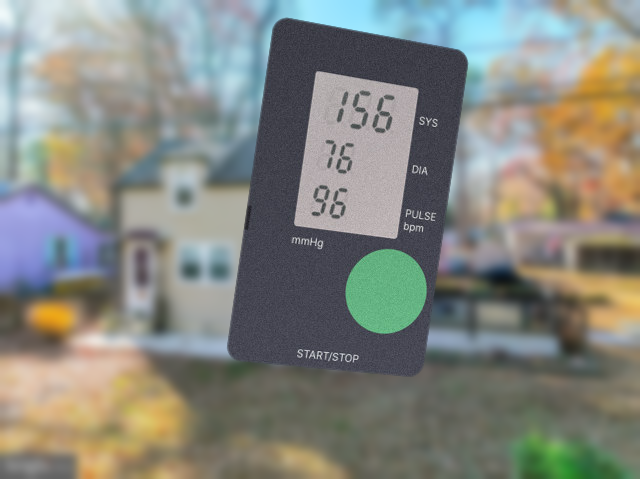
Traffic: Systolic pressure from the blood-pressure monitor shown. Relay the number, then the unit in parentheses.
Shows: 156 (mmHg)
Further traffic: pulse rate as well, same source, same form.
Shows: 96 (bpm)
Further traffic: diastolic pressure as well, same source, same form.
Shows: 76 (mmHg)
